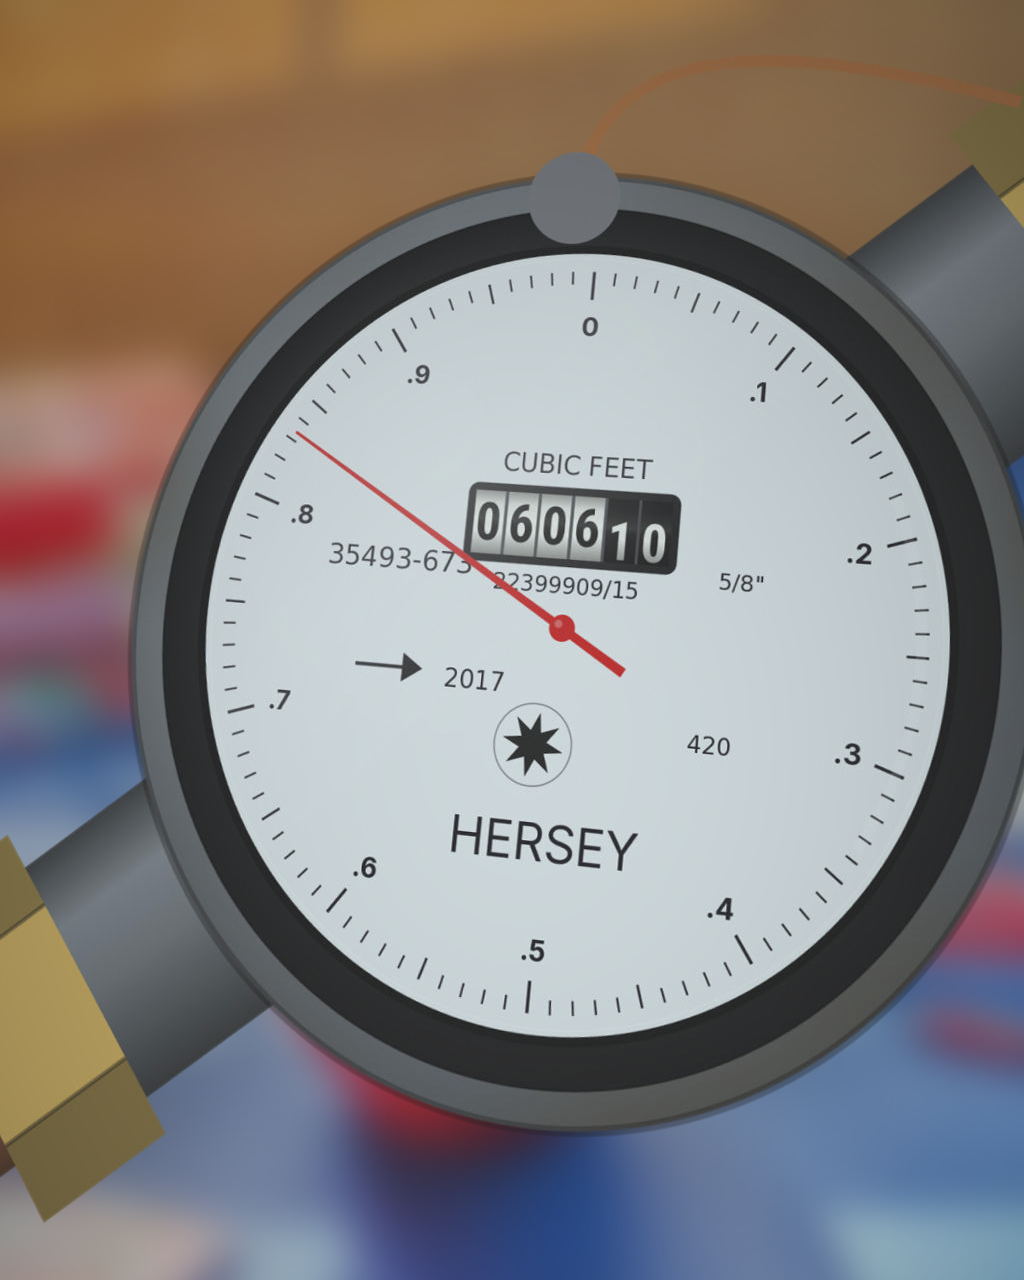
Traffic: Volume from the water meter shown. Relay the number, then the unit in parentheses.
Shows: 60609.83 (ft³)
